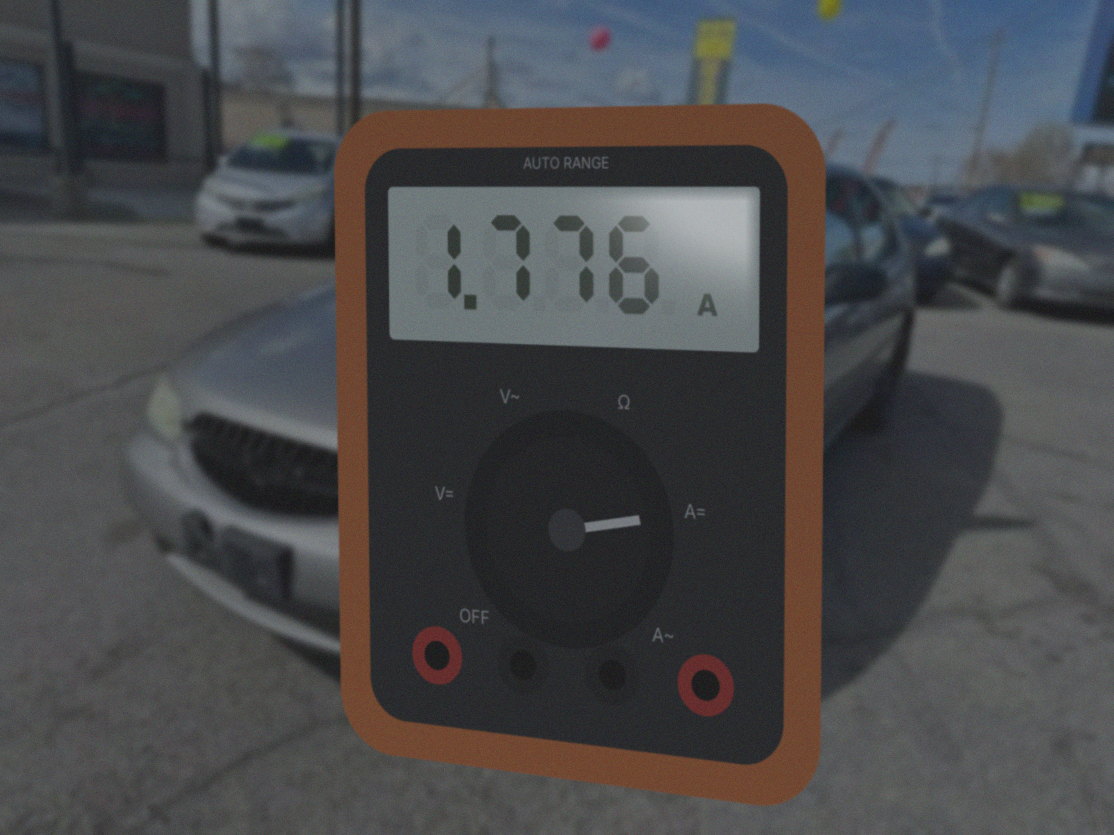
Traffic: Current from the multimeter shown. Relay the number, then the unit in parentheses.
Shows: 1.776 (A)
